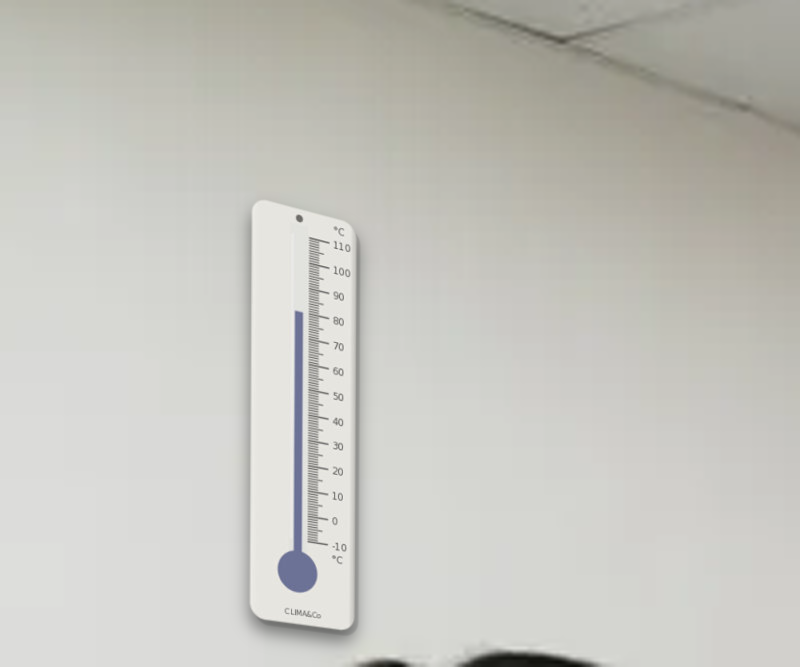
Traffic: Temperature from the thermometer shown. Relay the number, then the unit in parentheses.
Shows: 80 (°C)
